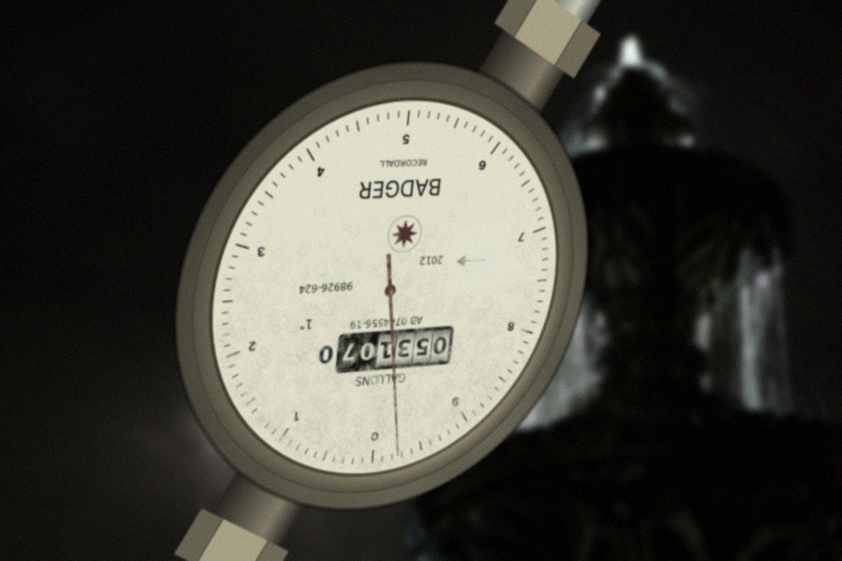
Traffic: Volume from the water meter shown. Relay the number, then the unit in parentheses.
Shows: 531069.7 (gal)
